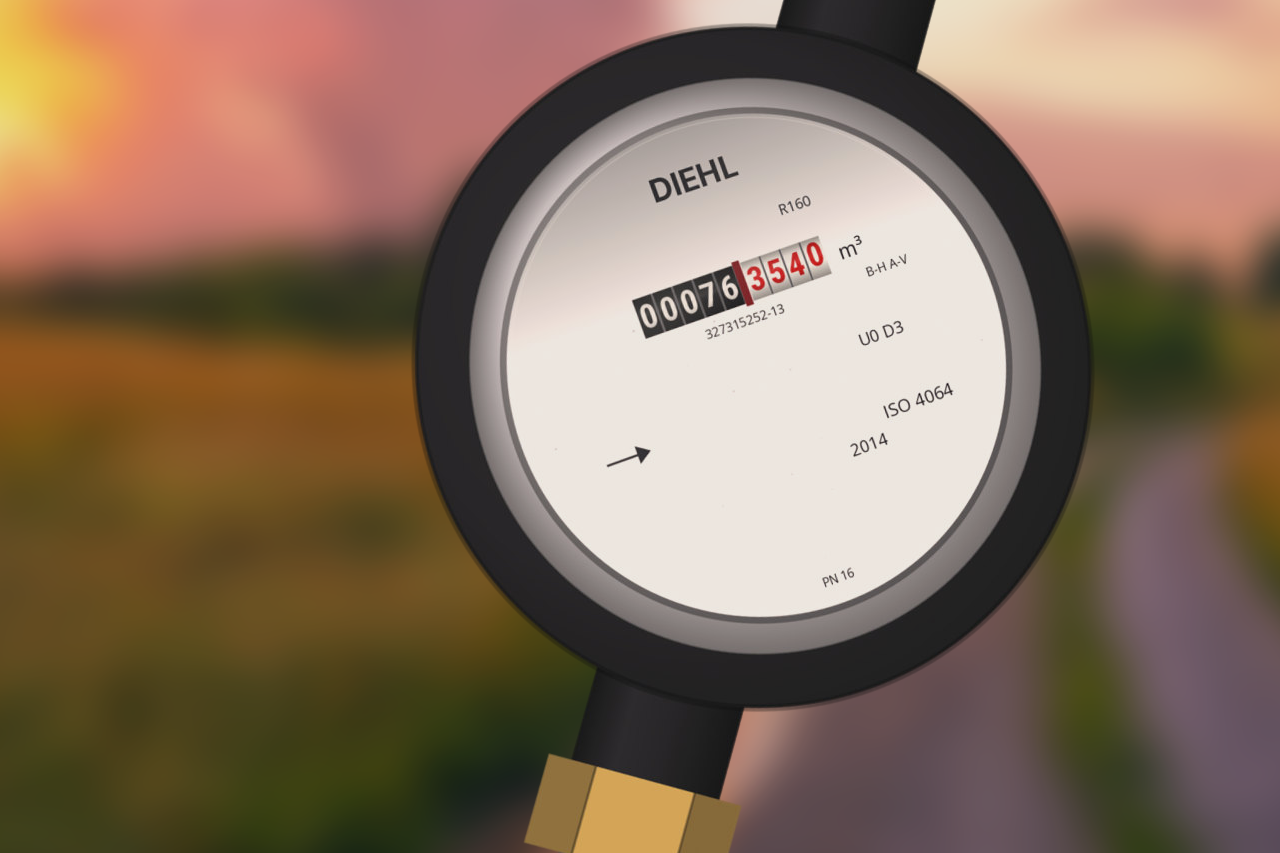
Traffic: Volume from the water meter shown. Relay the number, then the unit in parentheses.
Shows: 76.3540 (m³)
